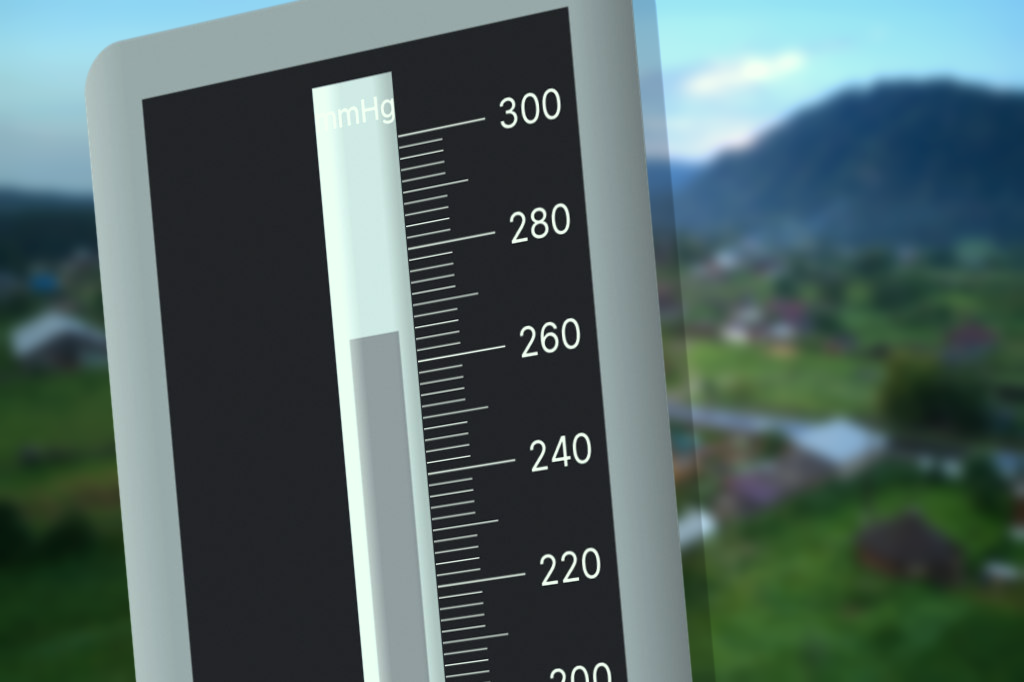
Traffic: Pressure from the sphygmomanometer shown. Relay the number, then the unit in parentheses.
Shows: 266 (mmHg)
